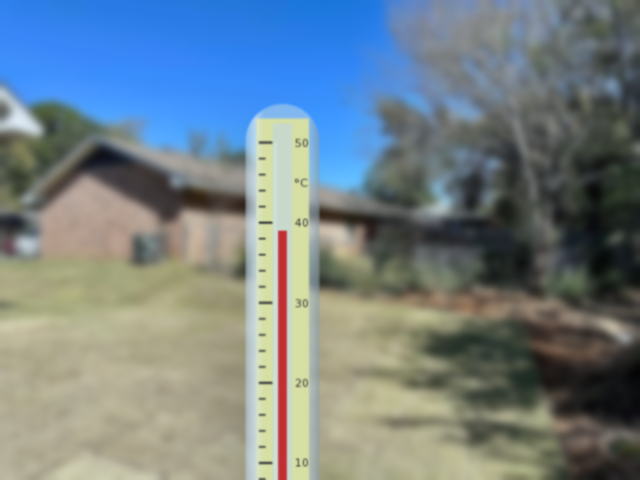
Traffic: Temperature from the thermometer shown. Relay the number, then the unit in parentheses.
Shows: 39 (°C)
